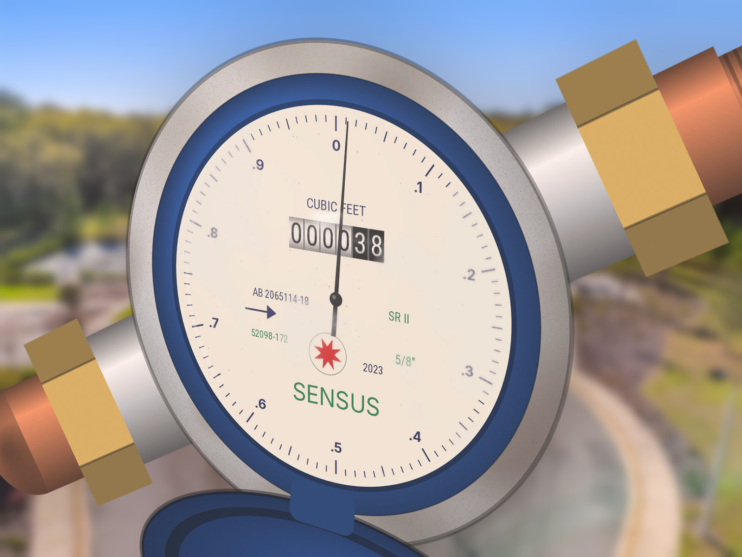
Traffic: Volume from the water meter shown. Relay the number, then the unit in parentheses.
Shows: 38.01 (ft³)
